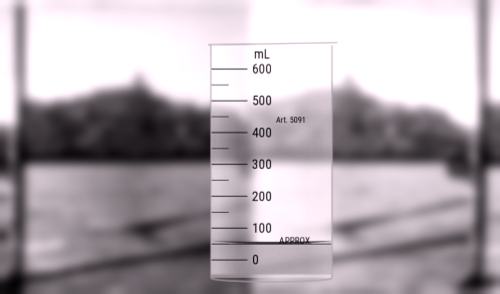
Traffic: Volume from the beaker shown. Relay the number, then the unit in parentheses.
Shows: 50 (mL)
